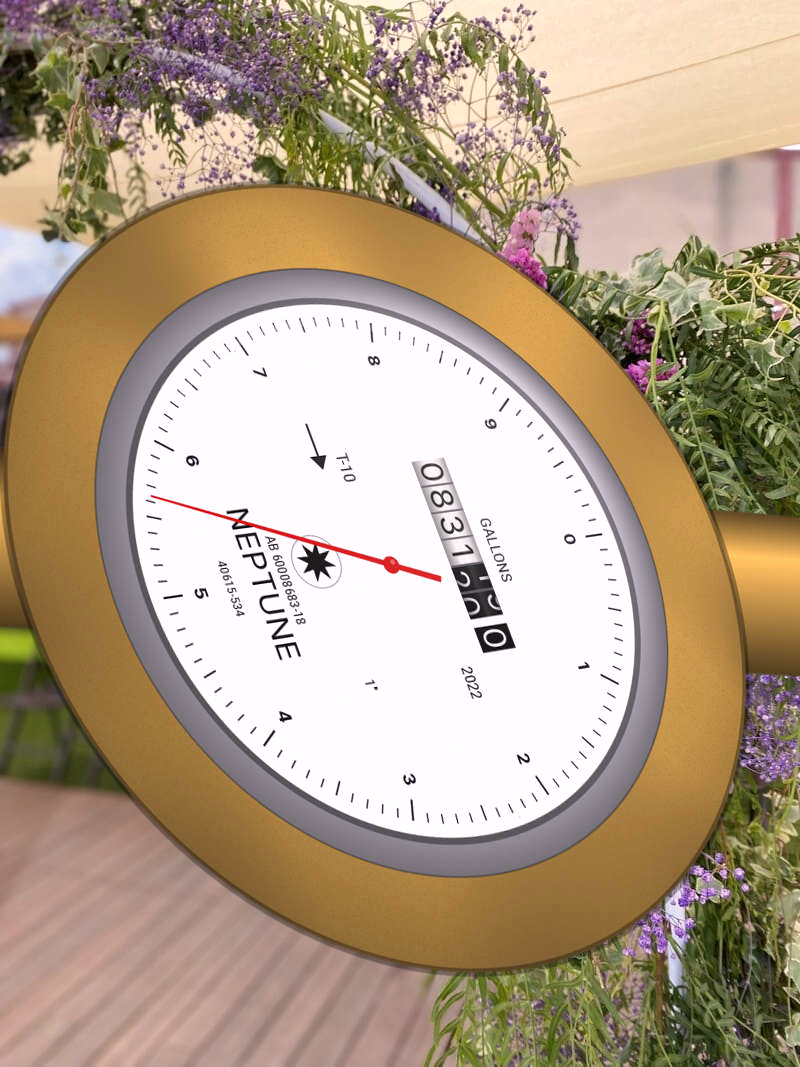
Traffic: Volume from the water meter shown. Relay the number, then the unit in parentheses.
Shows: 831195.6 (gal)
